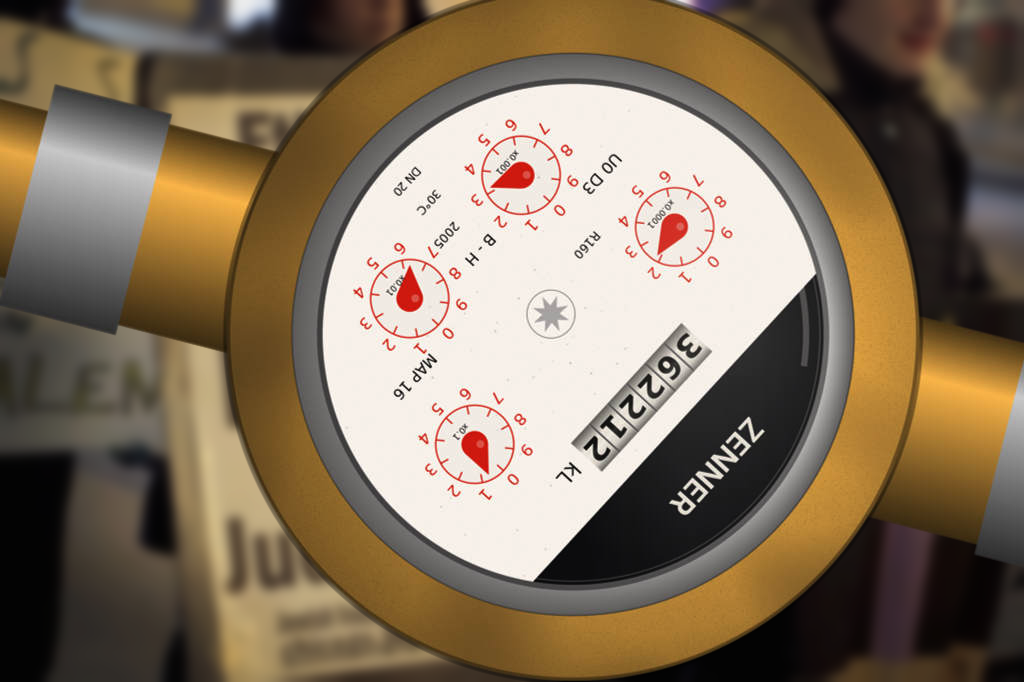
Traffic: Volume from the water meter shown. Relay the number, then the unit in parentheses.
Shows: 362212.0632 (kL)
